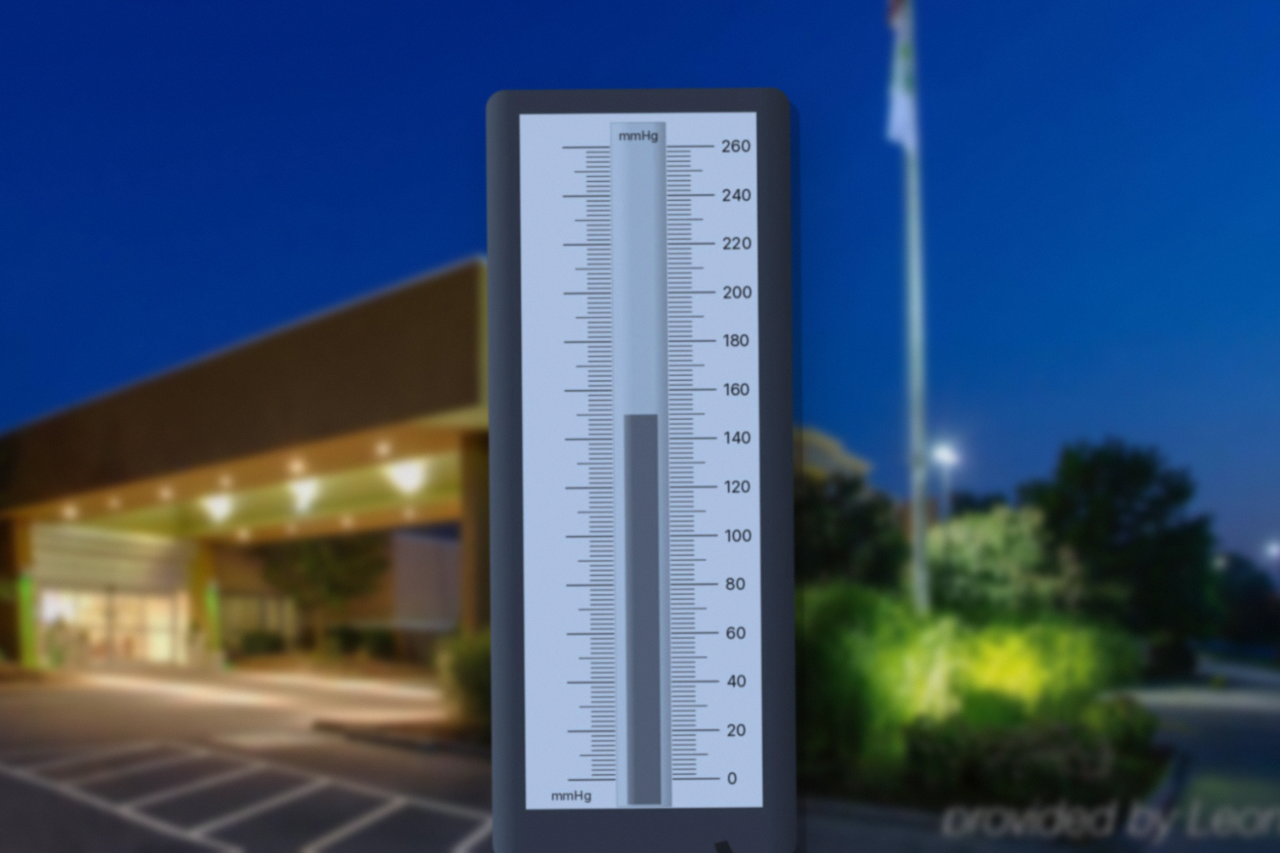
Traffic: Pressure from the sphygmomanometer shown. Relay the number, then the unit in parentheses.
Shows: 150 (mmHg)
